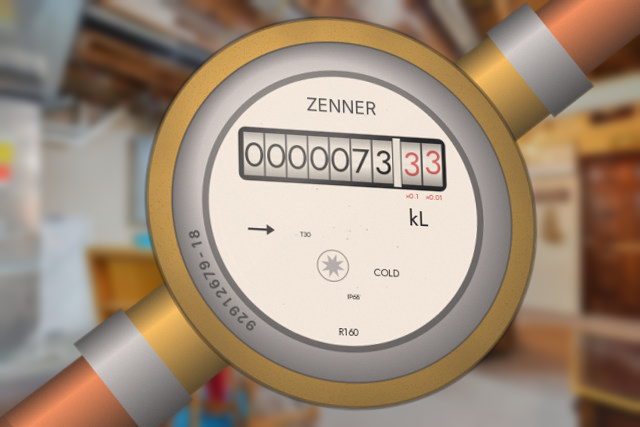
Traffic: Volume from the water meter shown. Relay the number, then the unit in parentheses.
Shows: 73.33 (kL)
